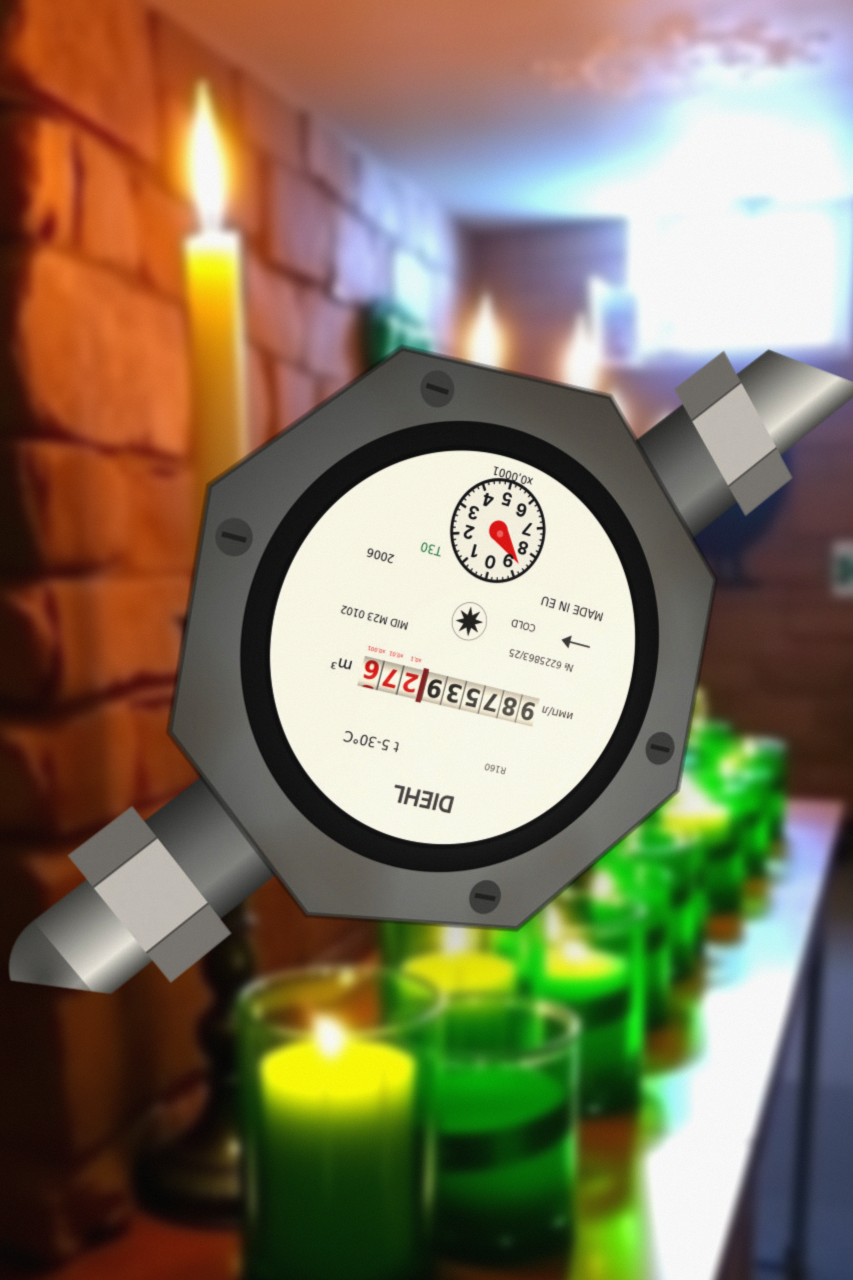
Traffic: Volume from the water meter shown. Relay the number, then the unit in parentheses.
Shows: 987539.2758 (m³)
